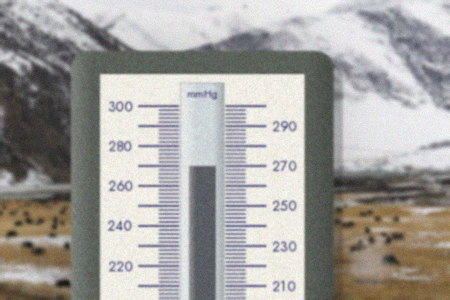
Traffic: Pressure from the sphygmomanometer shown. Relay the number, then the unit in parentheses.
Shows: 270 (mmHg)
